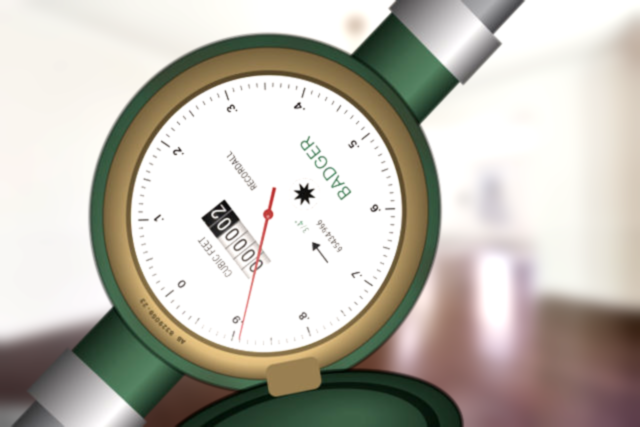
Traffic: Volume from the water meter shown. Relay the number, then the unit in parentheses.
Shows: 1.89 (ft³)
